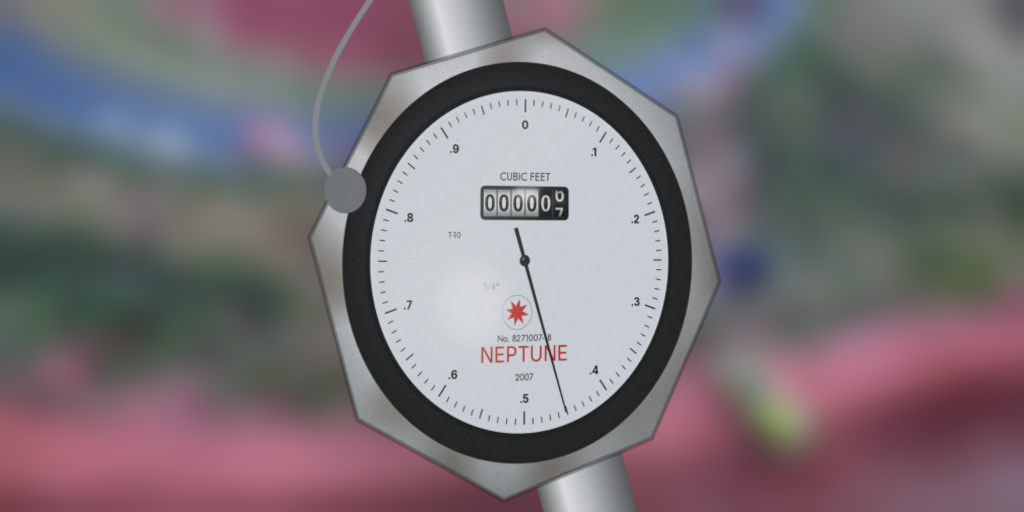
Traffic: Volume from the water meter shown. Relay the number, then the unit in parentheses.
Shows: 6.45 (ft³)
